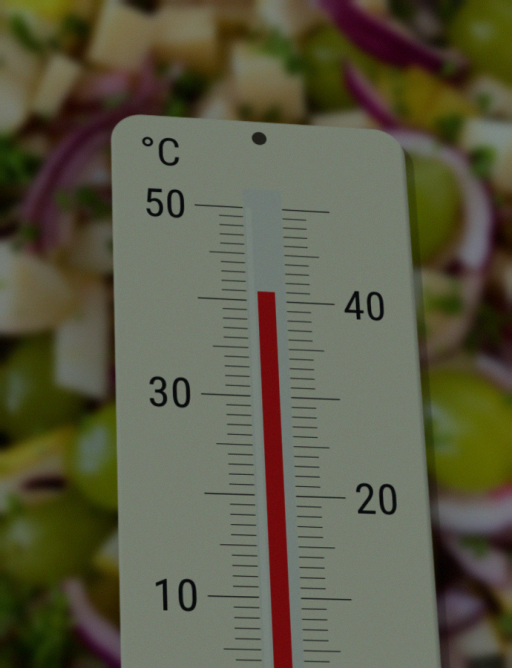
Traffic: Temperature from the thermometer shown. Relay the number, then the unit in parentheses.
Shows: 41 (°C)
